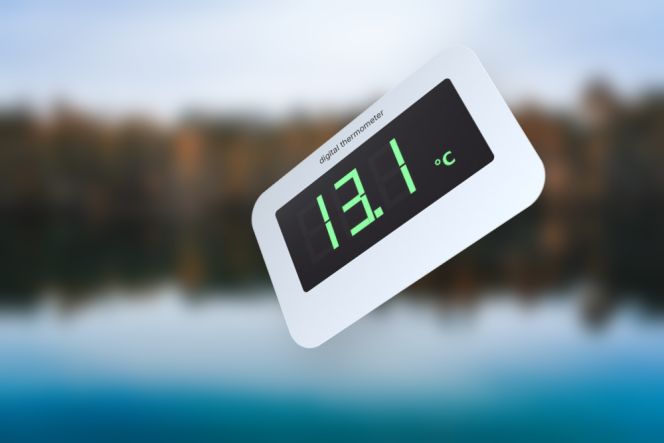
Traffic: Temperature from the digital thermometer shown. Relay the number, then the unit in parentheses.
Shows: 13.1 (°C)
